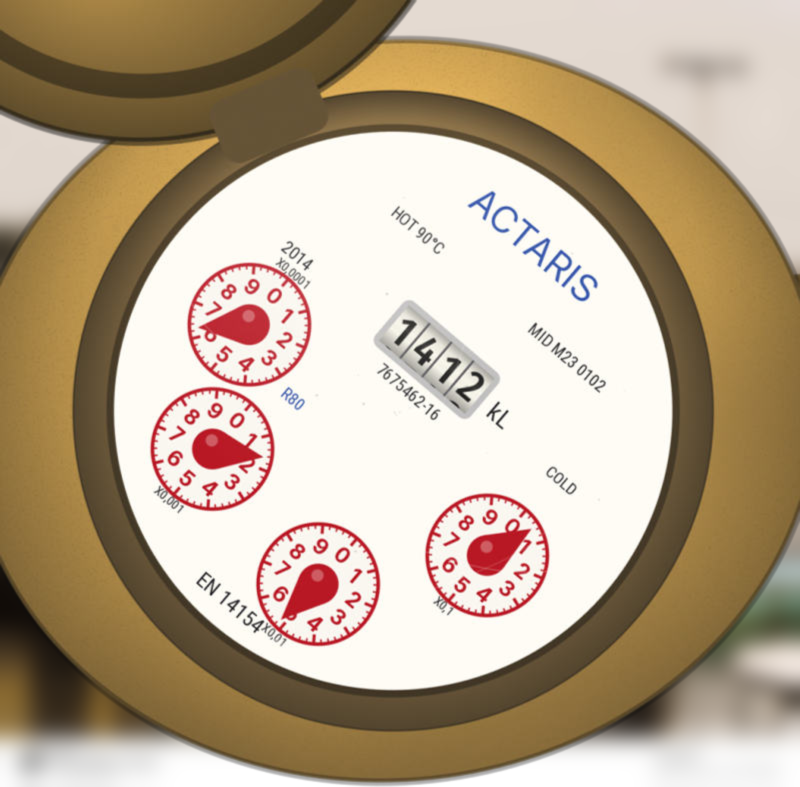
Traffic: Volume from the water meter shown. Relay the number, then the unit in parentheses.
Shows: 1412.0516 (kL)
